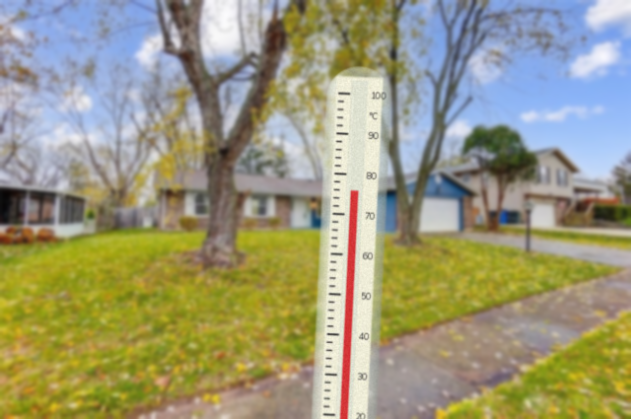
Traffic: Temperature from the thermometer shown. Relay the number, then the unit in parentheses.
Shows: 76 (°C)
